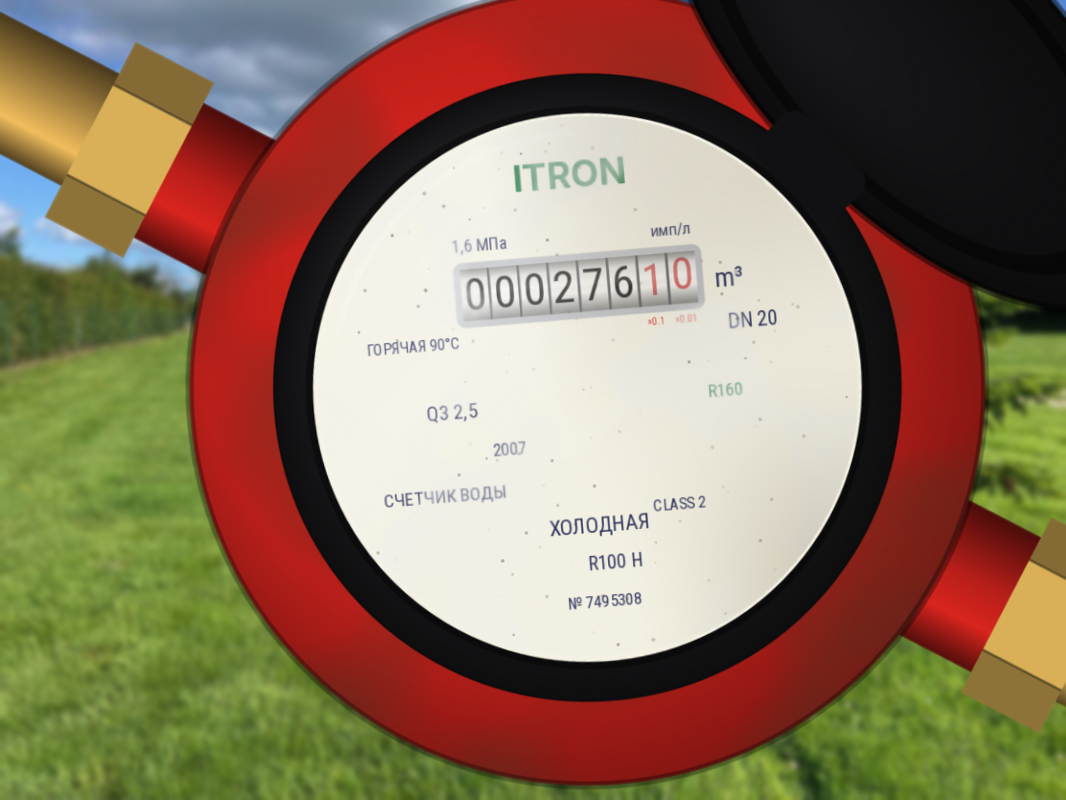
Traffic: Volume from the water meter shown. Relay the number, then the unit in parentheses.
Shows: 276.10 (m³)
